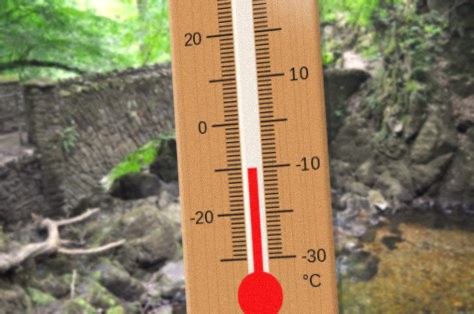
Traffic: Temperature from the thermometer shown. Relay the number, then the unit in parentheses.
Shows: -10 (°C)
